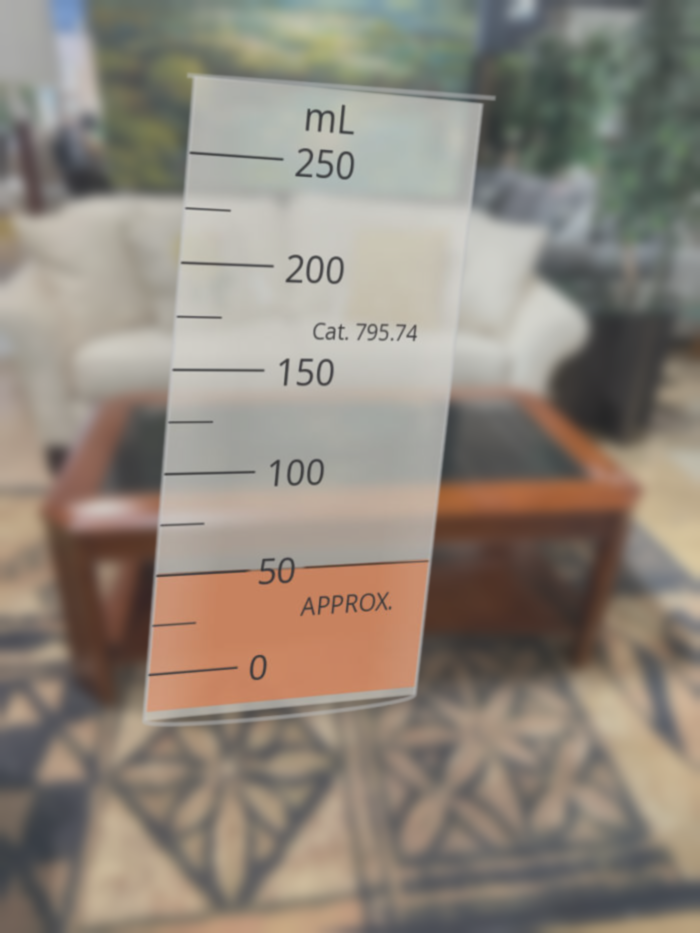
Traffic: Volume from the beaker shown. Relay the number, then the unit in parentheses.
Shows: 50 (mL)
